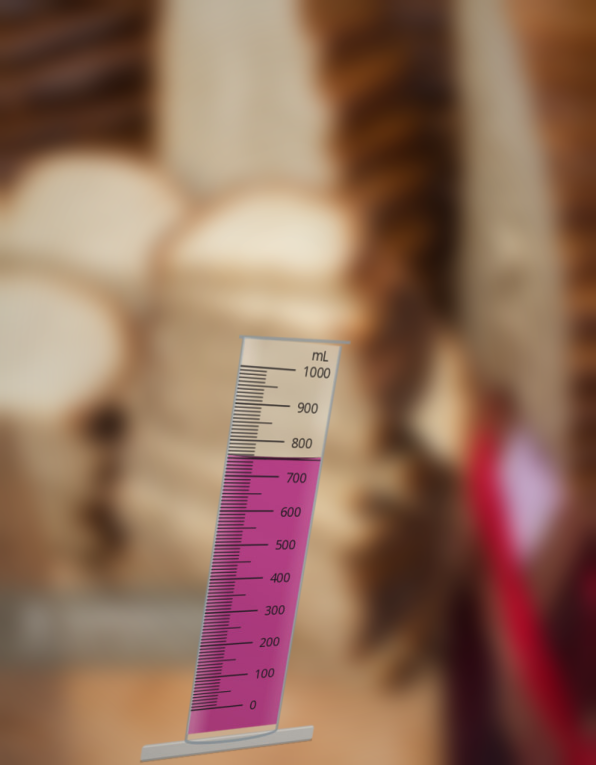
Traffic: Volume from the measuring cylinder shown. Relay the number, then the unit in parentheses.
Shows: 750 (mL)
